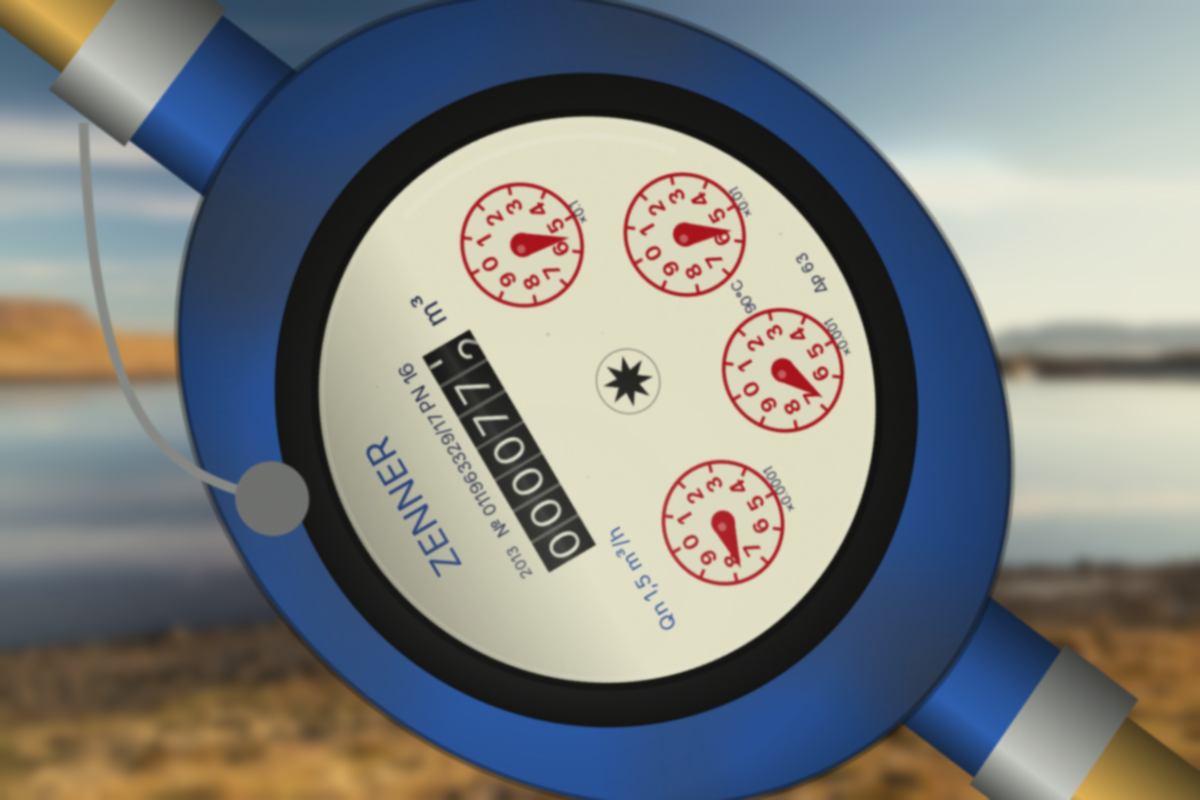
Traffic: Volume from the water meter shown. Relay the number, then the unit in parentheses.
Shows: 771.5567 (m³)
